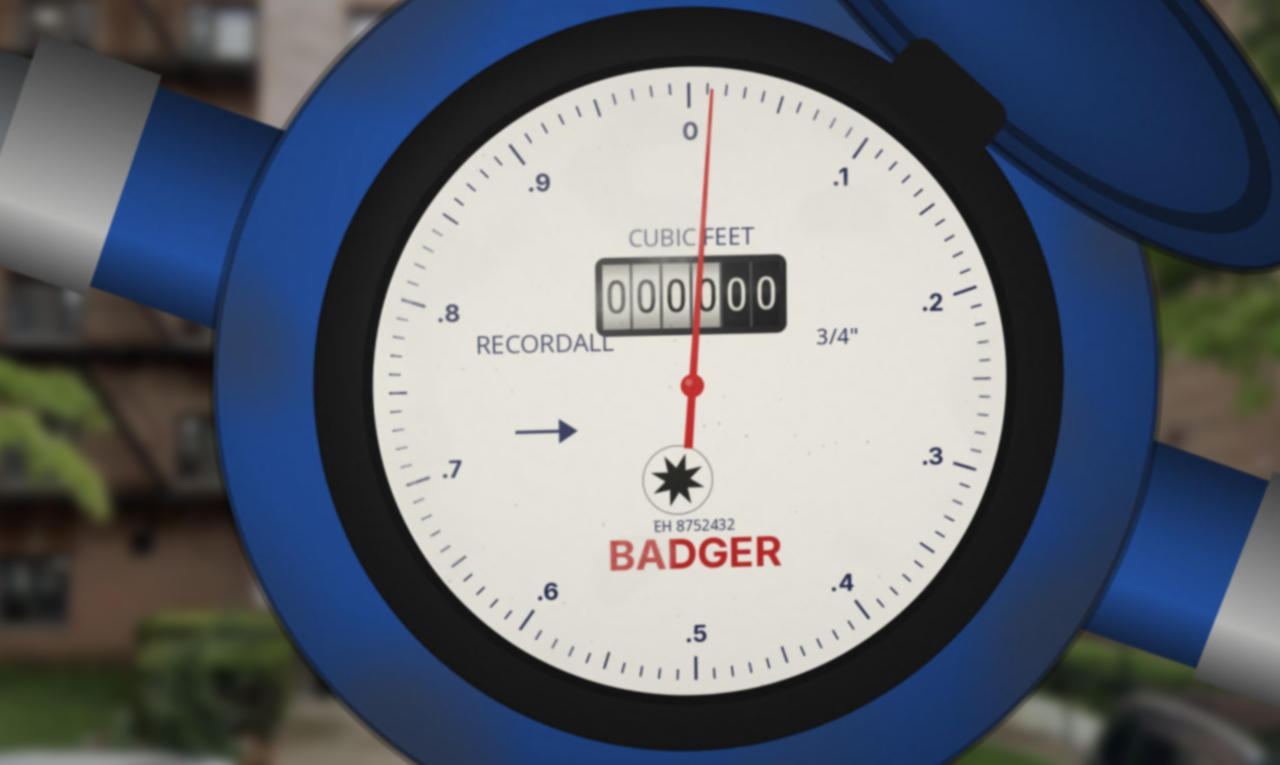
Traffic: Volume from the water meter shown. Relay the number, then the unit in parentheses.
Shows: 0.01 (ft³)
